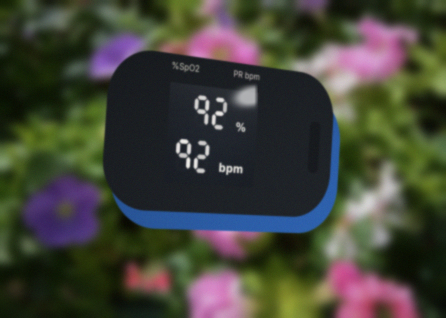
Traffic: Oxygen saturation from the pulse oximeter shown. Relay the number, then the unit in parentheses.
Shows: 92 (%)
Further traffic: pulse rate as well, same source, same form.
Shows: 92 (bpm)
